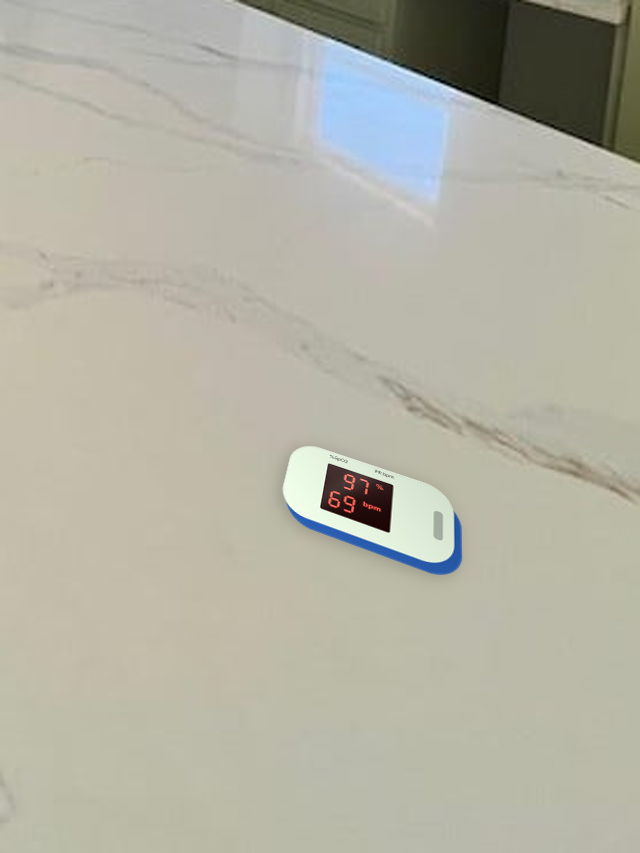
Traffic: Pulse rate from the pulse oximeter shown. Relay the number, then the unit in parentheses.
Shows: 69 (bpm)
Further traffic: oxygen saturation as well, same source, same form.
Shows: 97 (%)
